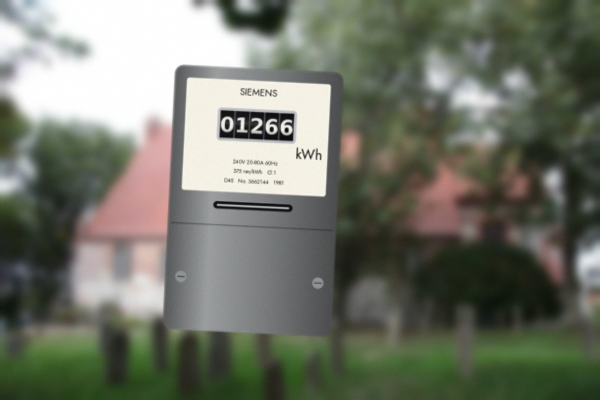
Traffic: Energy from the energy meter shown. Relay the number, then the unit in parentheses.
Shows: 1266 (kWh)
